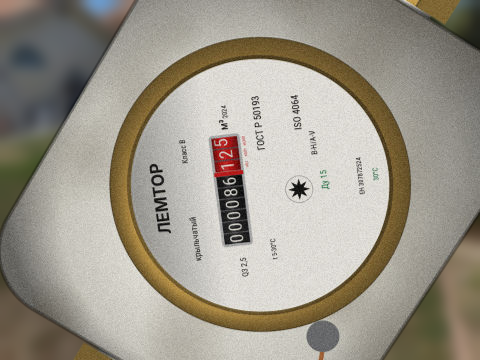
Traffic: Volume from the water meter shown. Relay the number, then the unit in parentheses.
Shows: 86.125 (m³)
